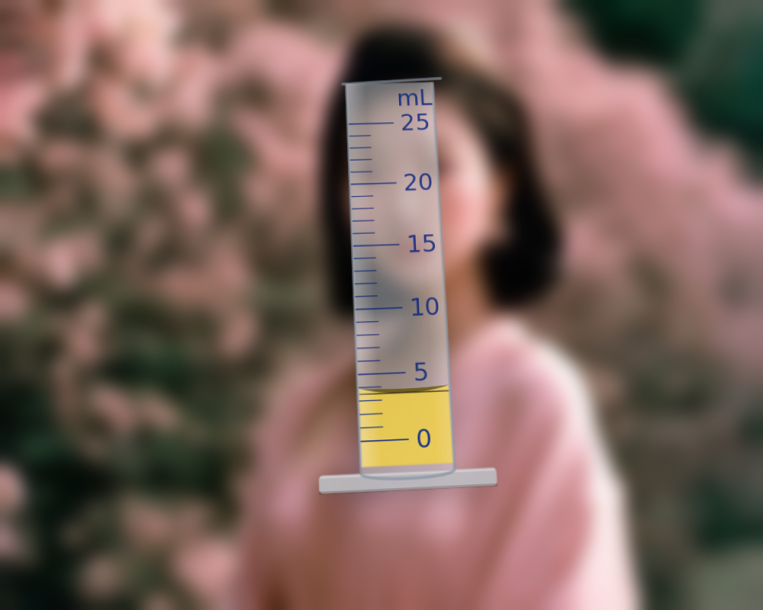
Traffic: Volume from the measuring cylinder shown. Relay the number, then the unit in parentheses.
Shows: 3.5 (mL)
